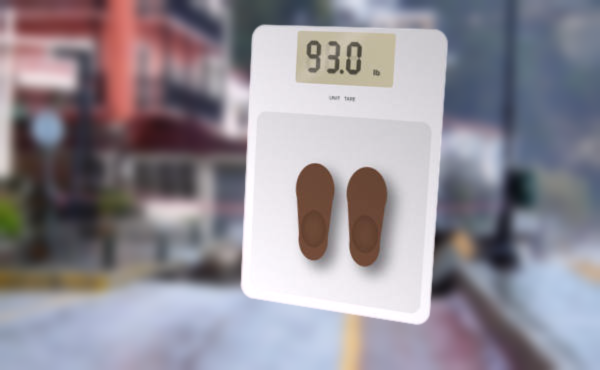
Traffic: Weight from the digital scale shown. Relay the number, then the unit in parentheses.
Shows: 93.0 (lb)
